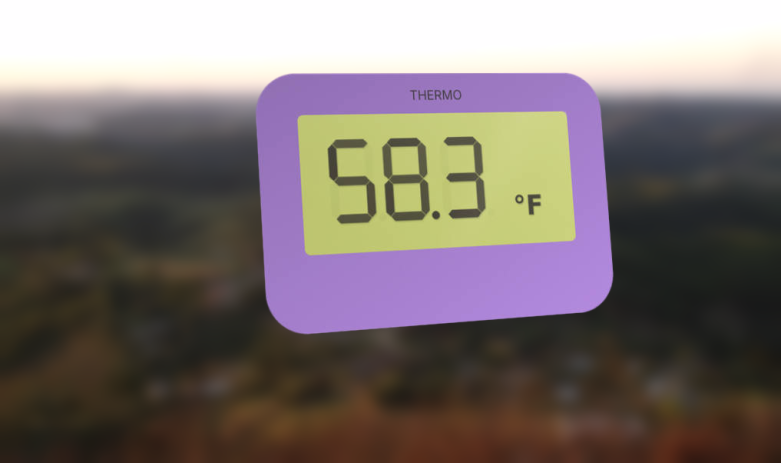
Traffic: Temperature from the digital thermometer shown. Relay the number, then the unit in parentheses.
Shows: 58.3 (°F)
